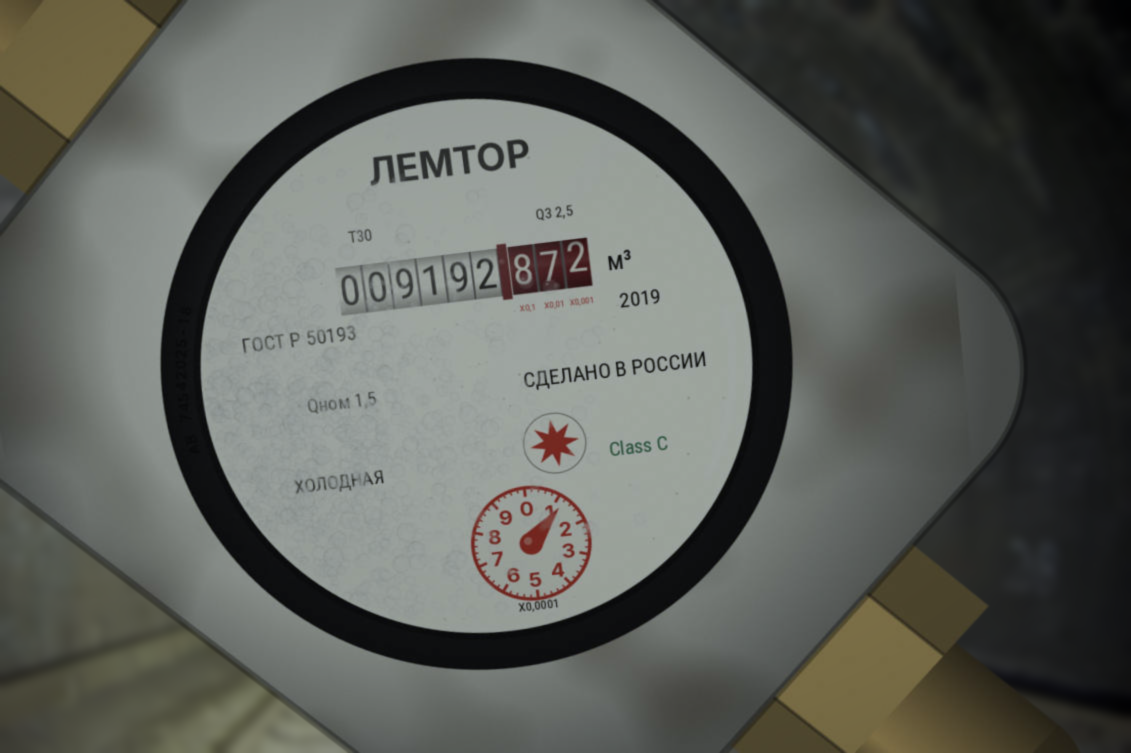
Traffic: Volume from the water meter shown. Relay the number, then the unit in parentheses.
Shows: 9192.8721 (m³)
